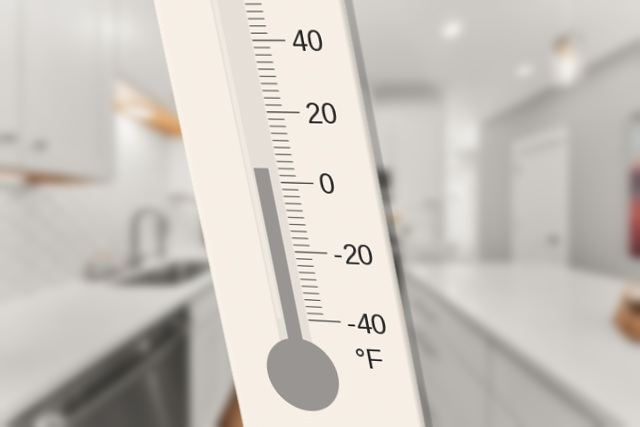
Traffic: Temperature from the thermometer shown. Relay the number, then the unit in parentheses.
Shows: 4 (°F)
